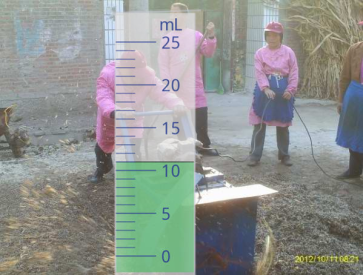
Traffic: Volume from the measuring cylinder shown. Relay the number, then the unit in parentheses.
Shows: 11 (mL)
